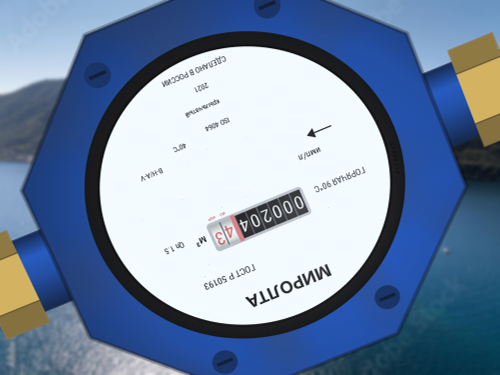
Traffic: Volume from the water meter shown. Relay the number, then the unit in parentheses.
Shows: 204.43 (m³)
